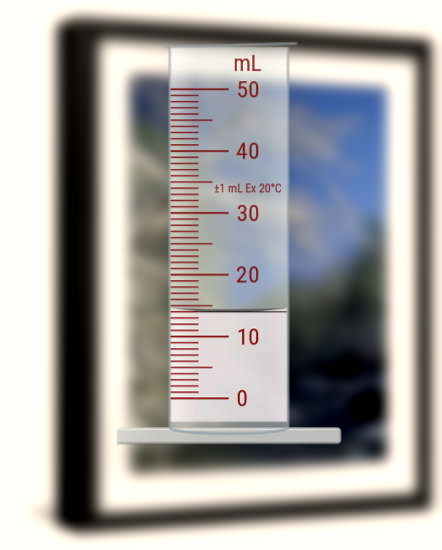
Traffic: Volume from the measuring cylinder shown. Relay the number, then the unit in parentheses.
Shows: 14 (mL)
